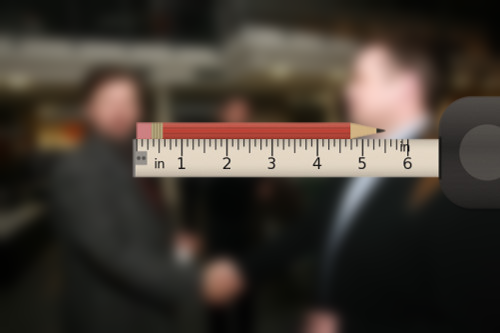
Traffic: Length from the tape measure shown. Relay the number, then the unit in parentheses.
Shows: 5.5 (in)
